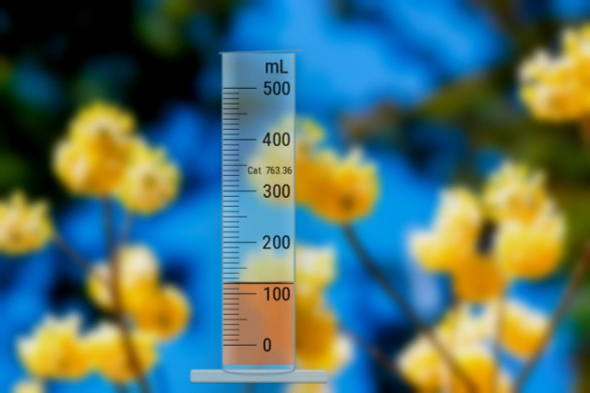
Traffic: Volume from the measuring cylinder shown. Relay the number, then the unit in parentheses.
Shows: 120 (mL)
